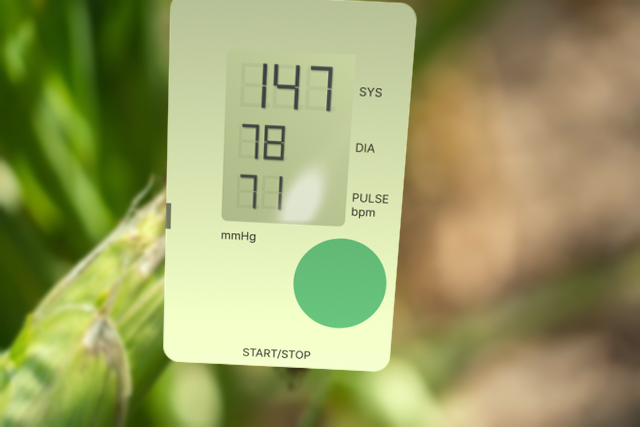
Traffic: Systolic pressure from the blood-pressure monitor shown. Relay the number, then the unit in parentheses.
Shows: 147 (mmHg)
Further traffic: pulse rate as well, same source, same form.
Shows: 71 (bpm)
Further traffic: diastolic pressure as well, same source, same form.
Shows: 78 (mmHg)
